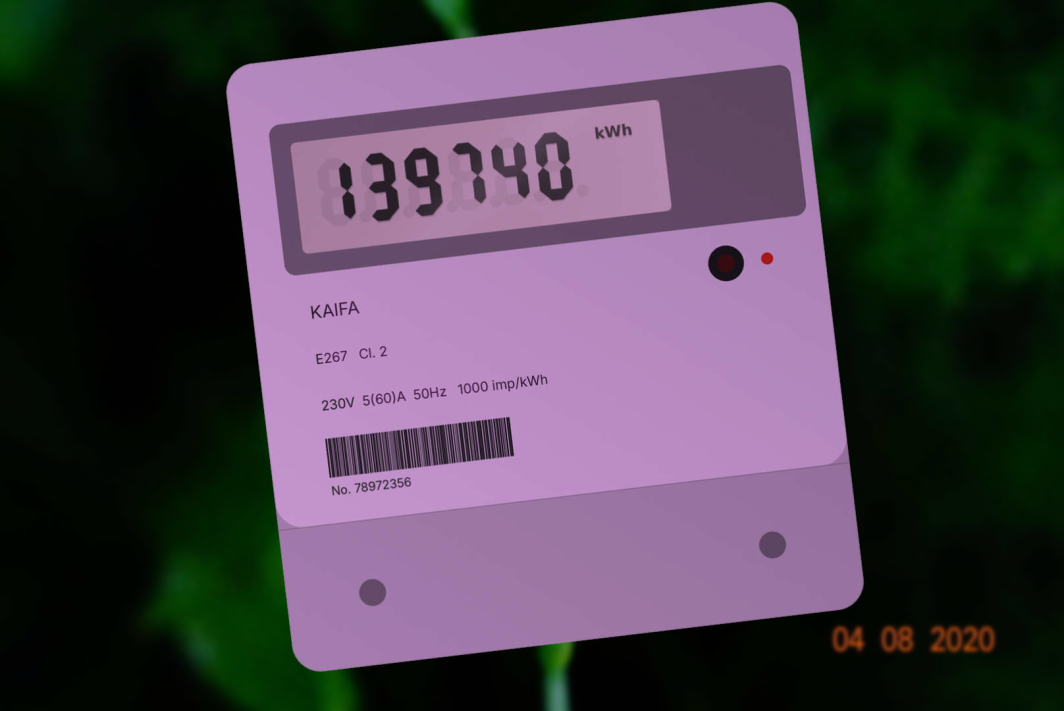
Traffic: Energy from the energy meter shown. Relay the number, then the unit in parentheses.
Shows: 139740 (kWh)
